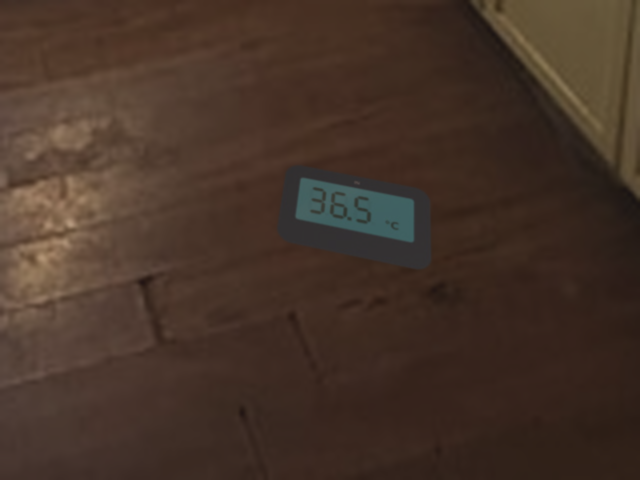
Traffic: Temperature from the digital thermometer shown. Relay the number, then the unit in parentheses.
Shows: 36.5 (°C)
